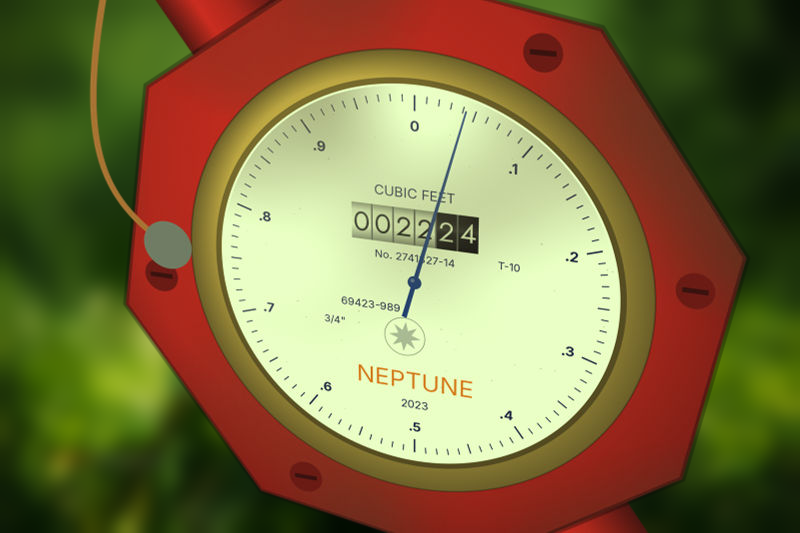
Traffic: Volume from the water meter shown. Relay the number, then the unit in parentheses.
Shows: 2224.04 (ft³)
